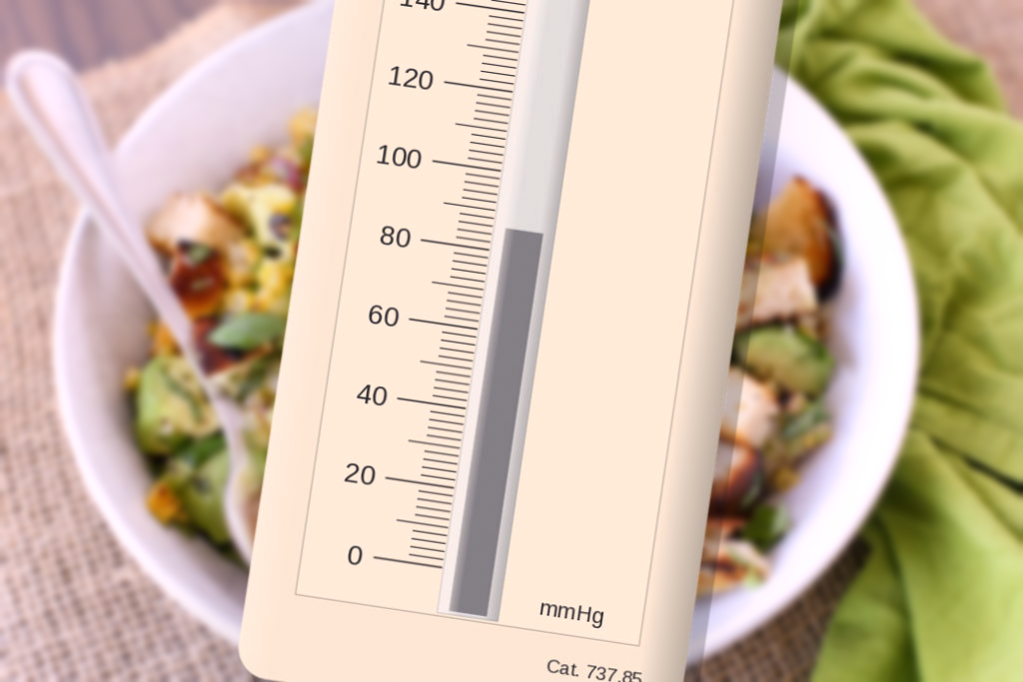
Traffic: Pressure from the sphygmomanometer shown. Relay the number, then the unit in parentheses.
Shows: 86 (mmHg)
